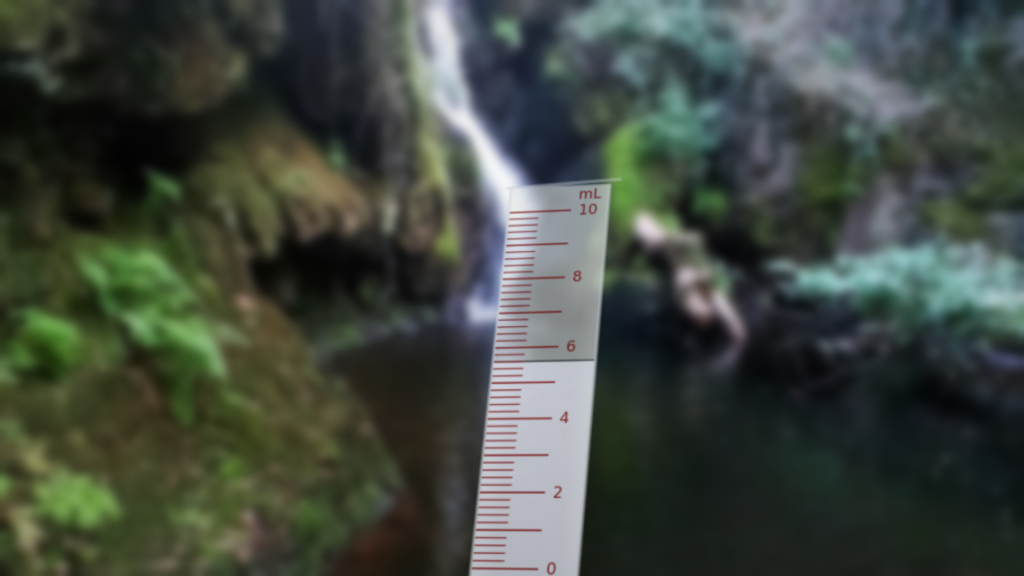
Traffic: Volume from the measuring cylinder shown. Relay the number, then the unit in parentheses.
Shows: 5.6 (mL)
